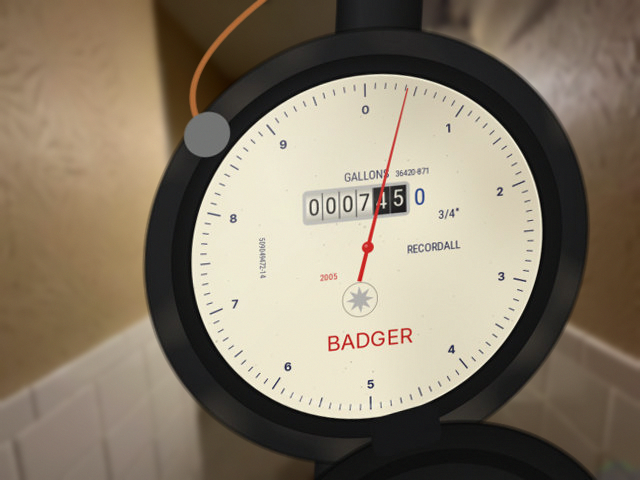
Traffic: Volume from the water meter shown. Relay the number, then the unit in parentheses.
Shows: 7450.4 (gal)
